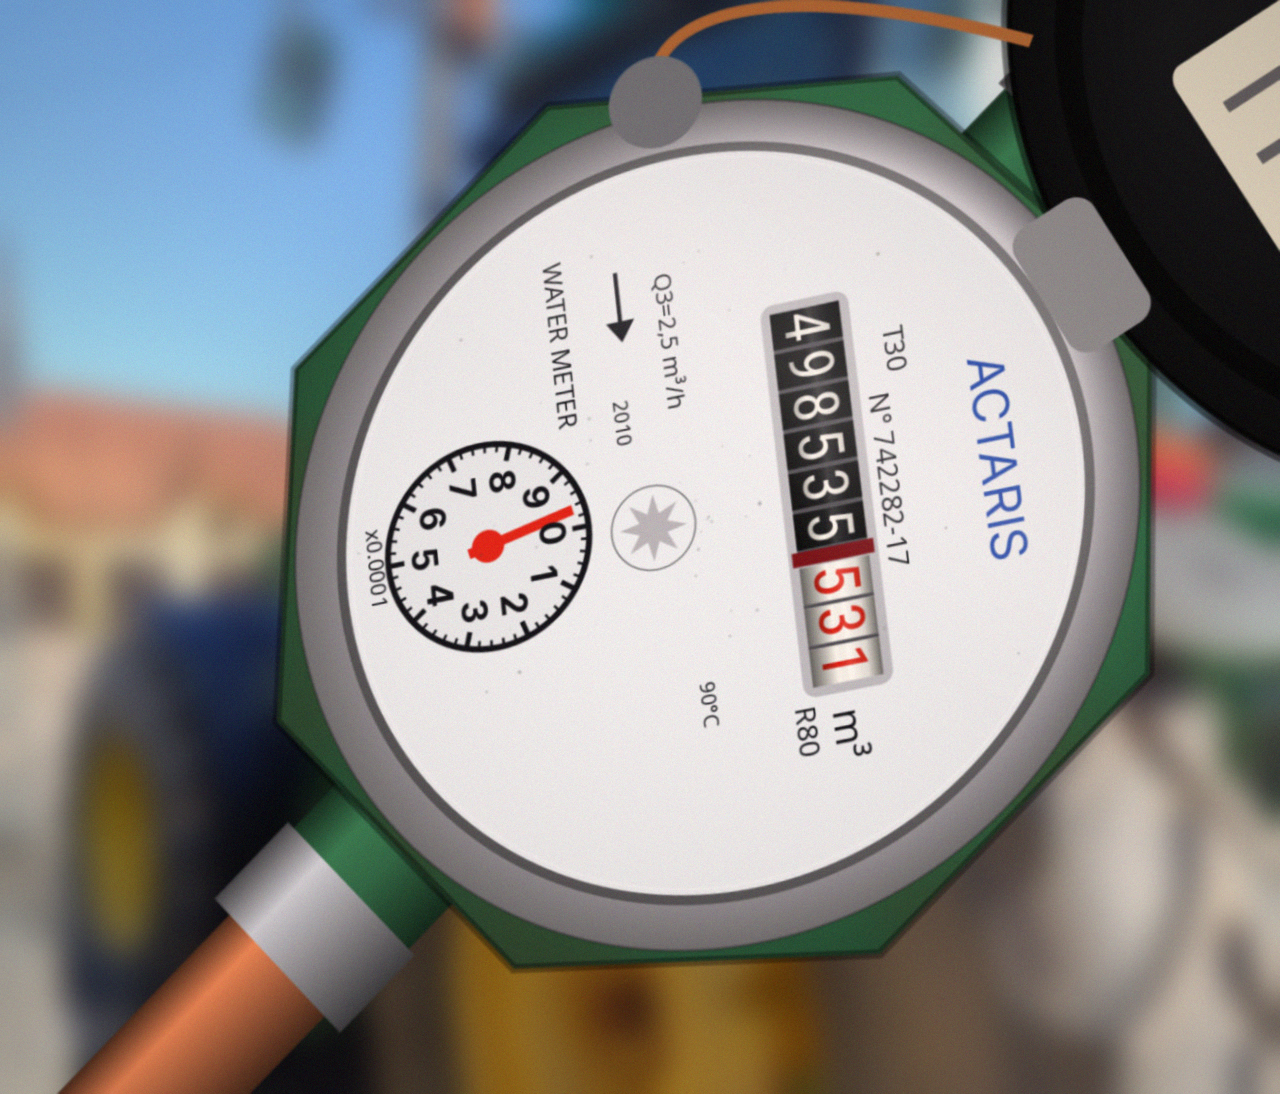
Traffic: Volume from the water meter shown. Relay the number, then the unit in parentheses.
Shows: 498535.5309 (m³)
